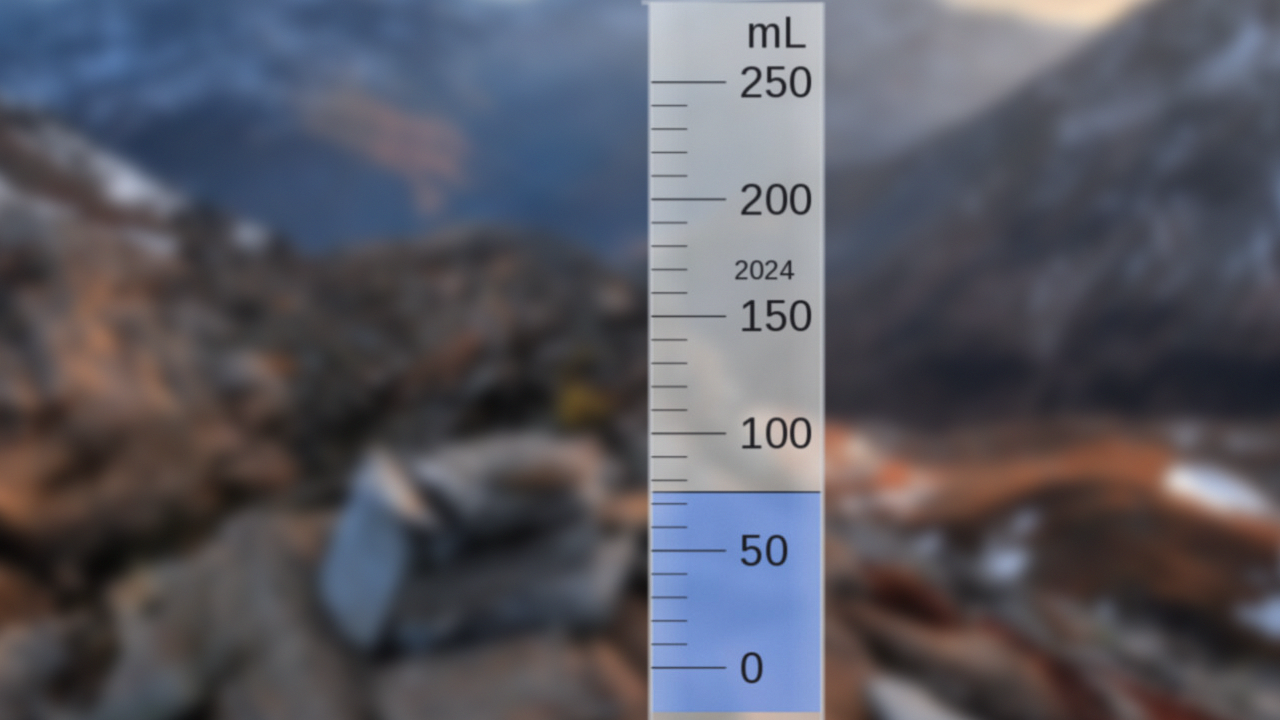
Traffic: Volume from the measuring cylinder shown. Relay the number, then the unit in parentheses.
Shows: 75 (mL)
